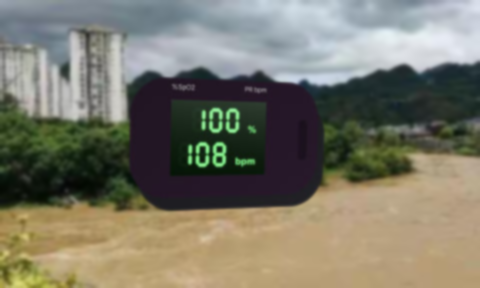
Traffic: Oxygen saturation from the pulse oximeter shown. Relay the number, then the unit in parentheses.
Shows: 100 (%)
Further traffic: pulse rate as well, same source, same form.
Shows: 108 (bpm)
